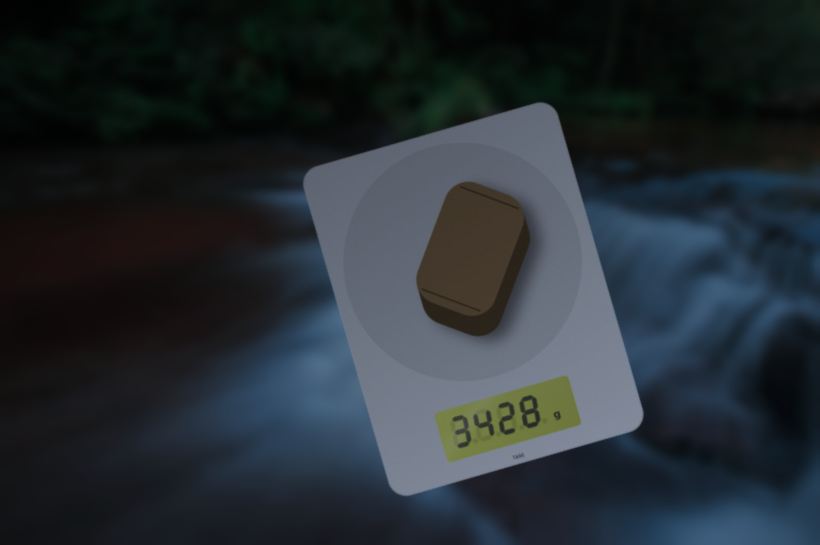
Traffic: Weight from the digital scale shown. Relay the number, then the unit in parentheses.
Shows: 3428 (g)
